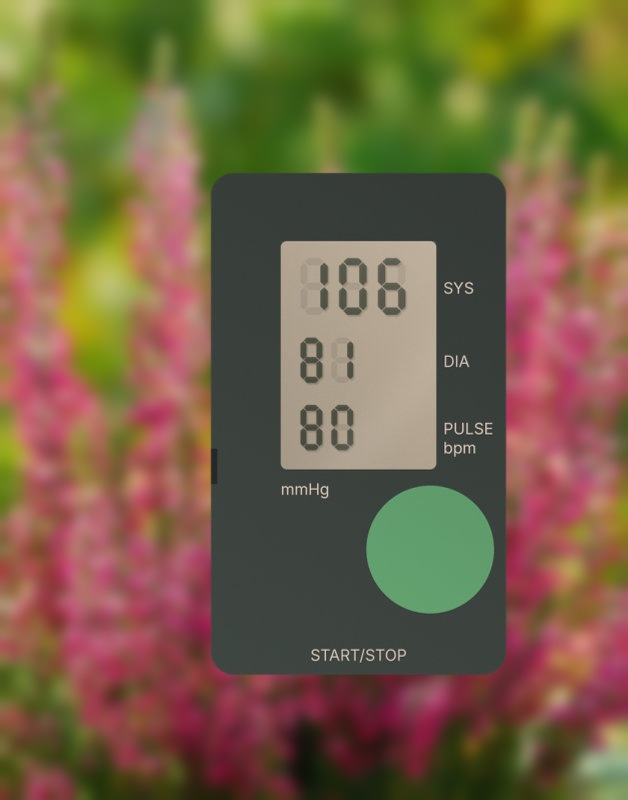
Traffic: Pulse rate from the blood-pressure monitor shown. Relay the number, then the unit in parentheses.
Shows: 80 (bpm)
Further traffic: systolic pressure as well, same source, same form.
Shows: 106 (mmHg)
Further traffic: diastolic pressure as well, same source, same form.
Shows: 81 (mmHg)
